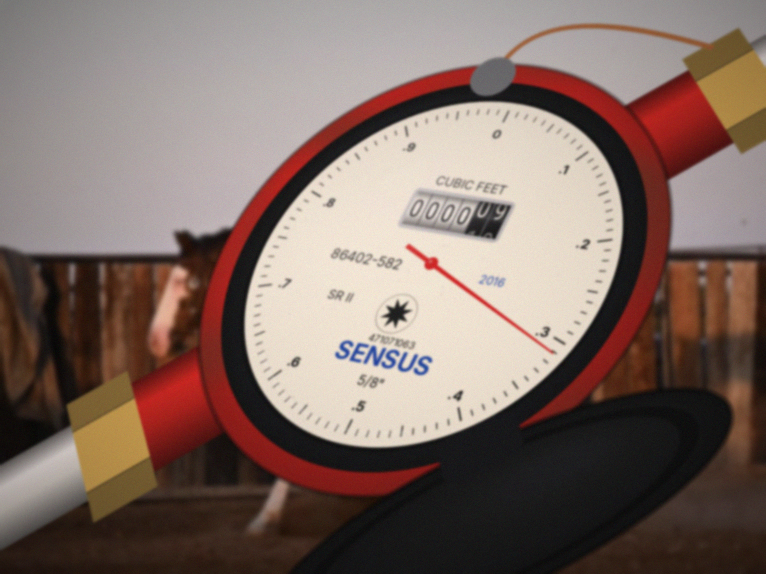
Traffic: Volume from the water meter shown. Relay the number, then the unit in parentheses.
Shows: 9.31 (ft³)
